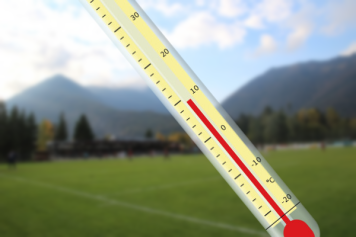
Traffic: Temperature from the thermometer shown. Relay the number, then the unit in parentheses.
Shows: 9 (°C)
